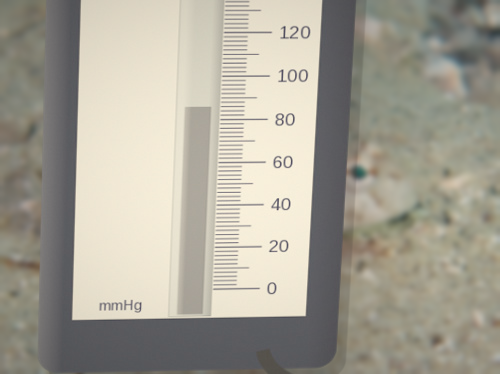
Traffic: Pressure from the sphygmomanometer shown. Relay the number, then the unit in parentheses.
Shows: 86 (mmHg)
